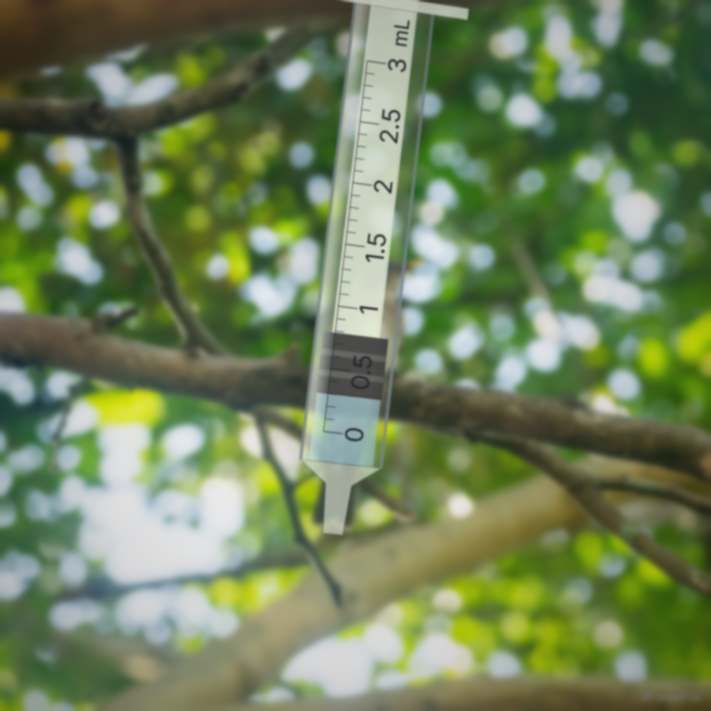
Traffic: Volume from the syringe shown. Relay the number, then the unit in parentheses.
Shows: 0.3 (mL)
